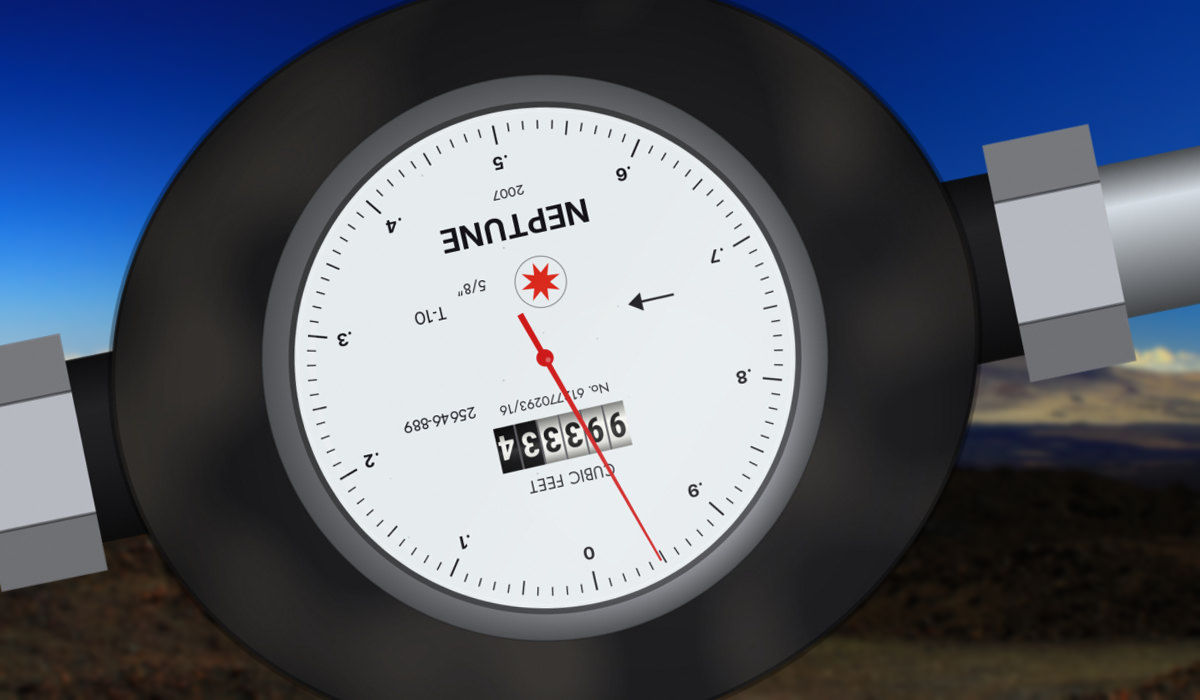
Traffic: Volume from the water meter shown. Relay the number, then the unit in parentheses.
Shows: 993333.95 (ft³)
